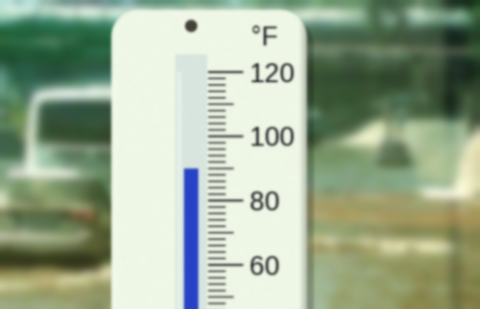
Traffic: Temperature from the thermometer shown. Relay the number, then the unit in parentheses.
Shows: 90 (°F)
